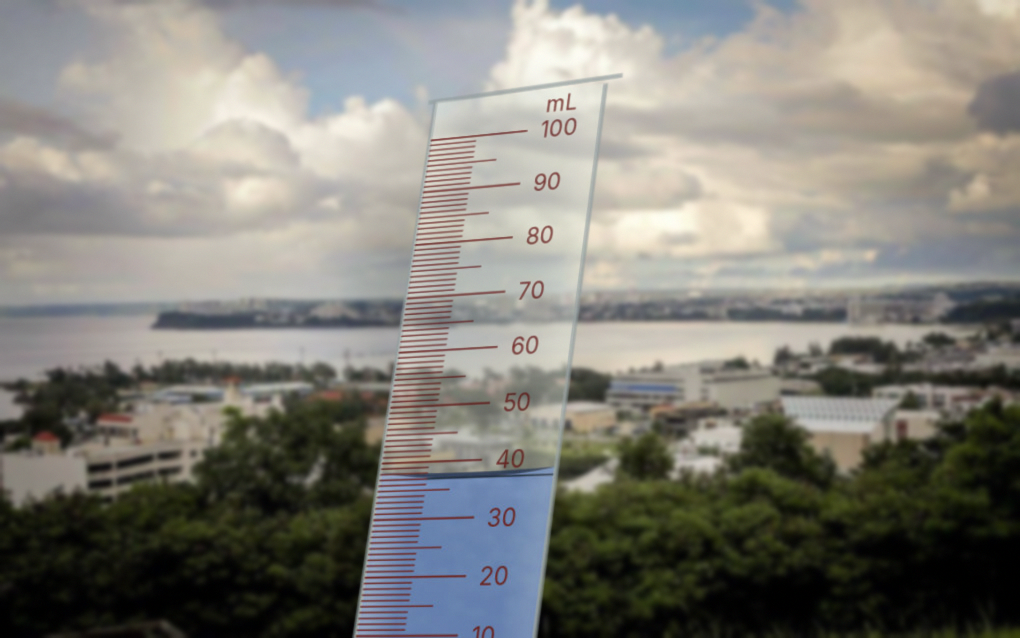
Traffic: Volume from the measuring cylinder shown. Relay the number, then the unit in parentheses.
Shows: 37 (mL)
